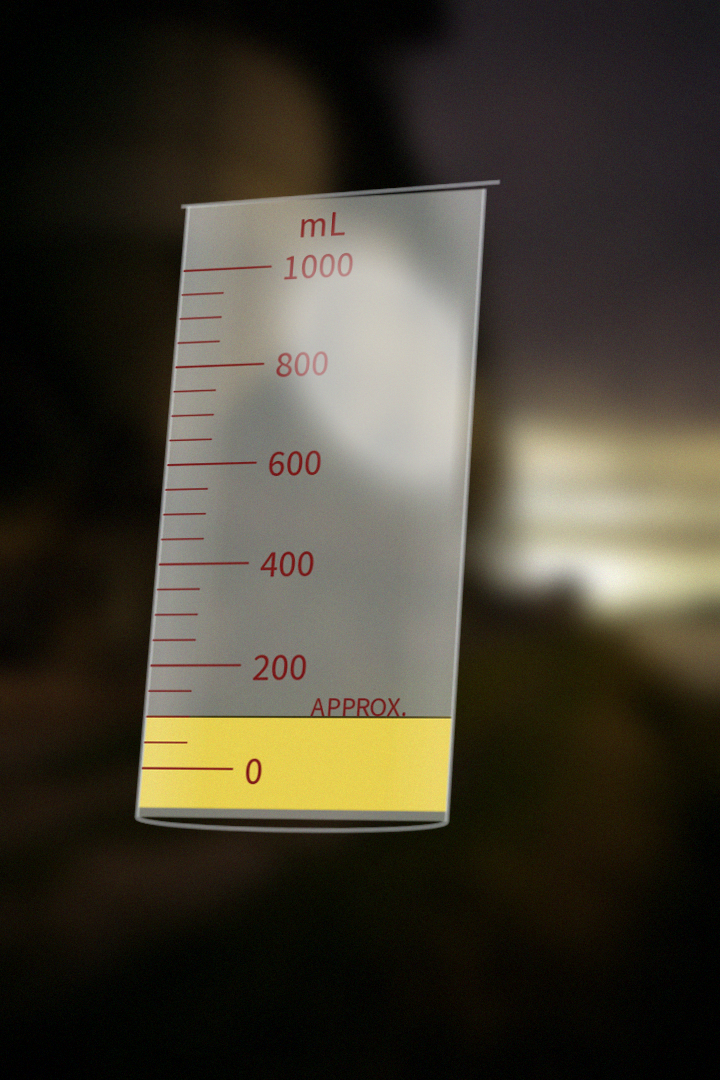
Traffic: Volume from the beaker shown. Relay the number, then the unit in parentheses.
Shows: 100 (mL)
